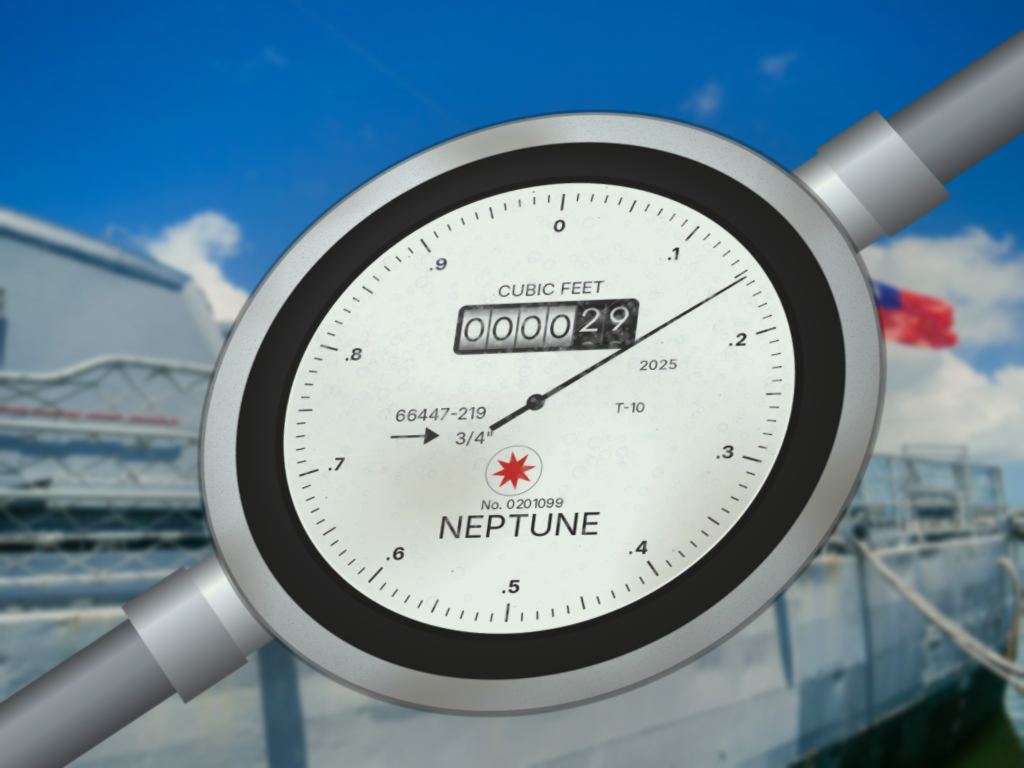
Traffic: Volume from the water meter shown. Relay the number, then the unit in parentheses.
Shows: 29.15 (ft³)
